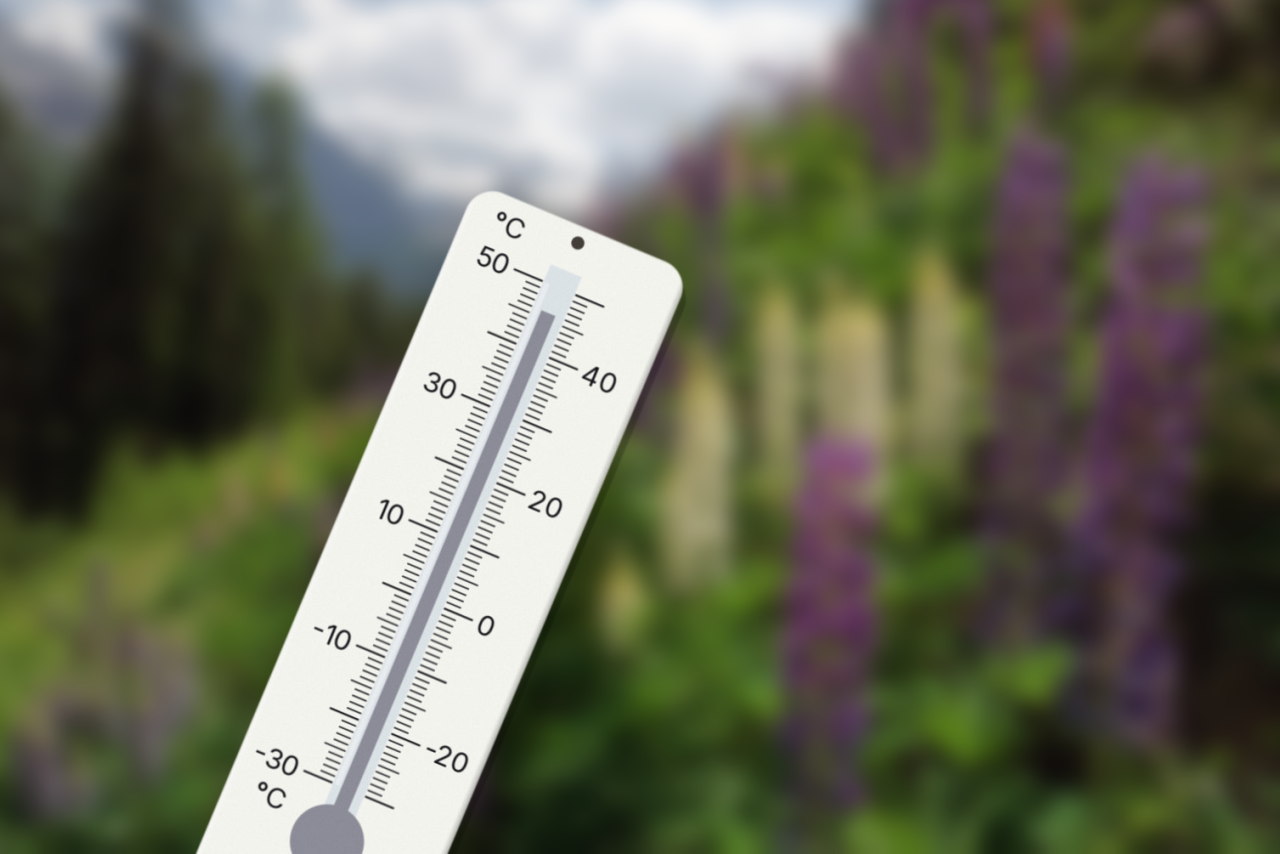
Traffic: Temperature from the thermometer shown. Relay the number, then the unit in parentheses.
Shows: 46 (°C)
